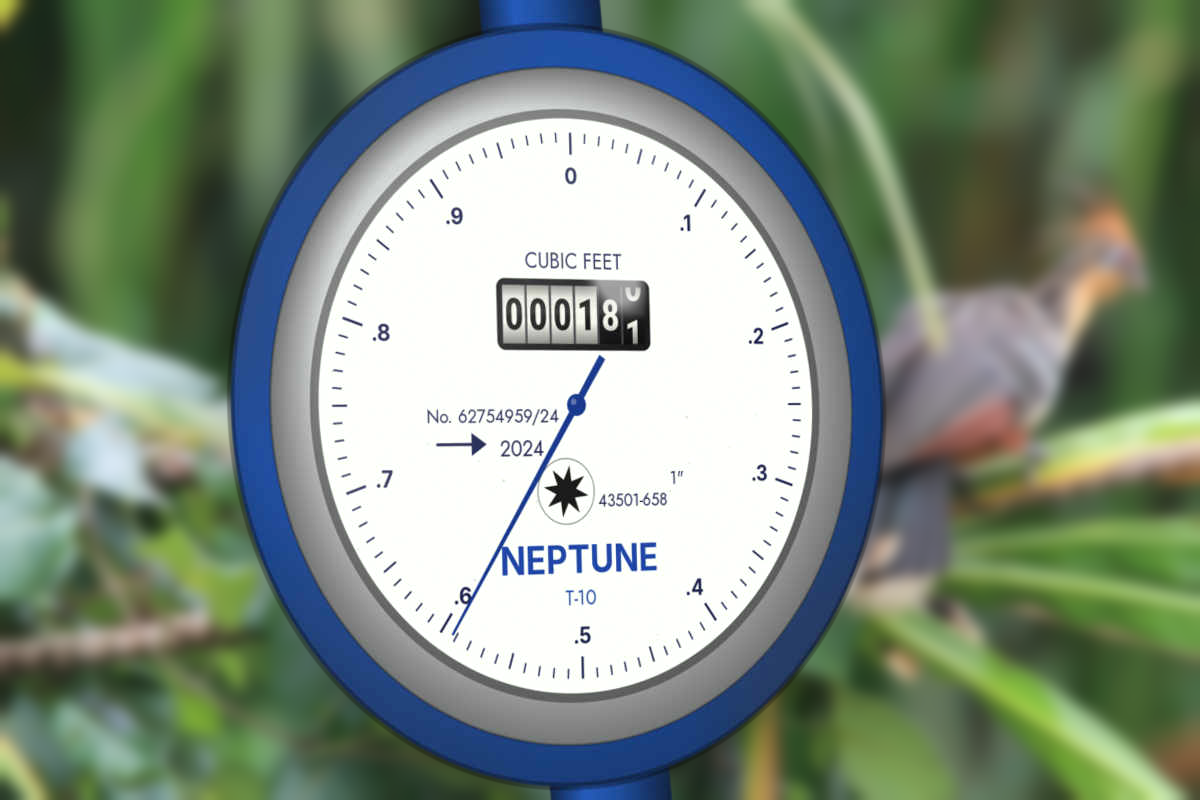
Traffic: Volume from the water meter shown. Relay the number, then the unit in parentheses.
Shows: 180.59 (ft³)
